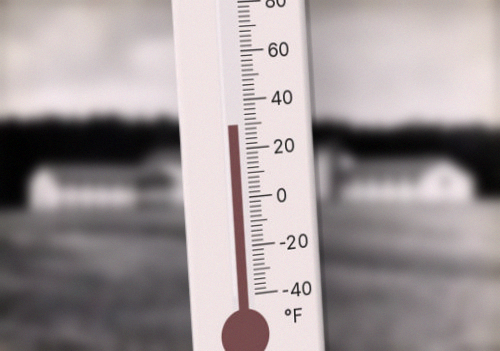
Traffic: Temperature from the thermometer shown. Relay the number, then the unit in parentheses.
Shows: 30 (°F)
